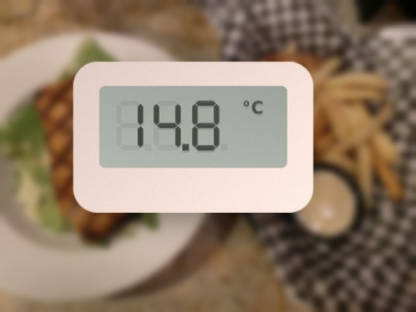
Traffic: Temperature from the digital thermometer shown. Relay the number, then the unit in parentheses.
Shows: 14.8 (°C)
